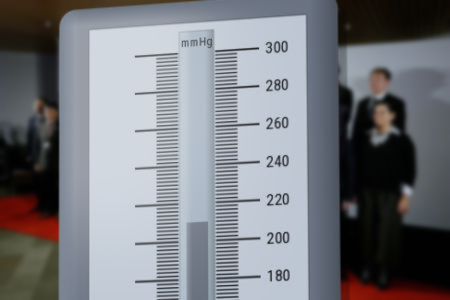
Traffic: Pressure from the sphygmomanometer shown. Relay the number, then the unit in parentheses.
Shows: 210 (mmHg)
